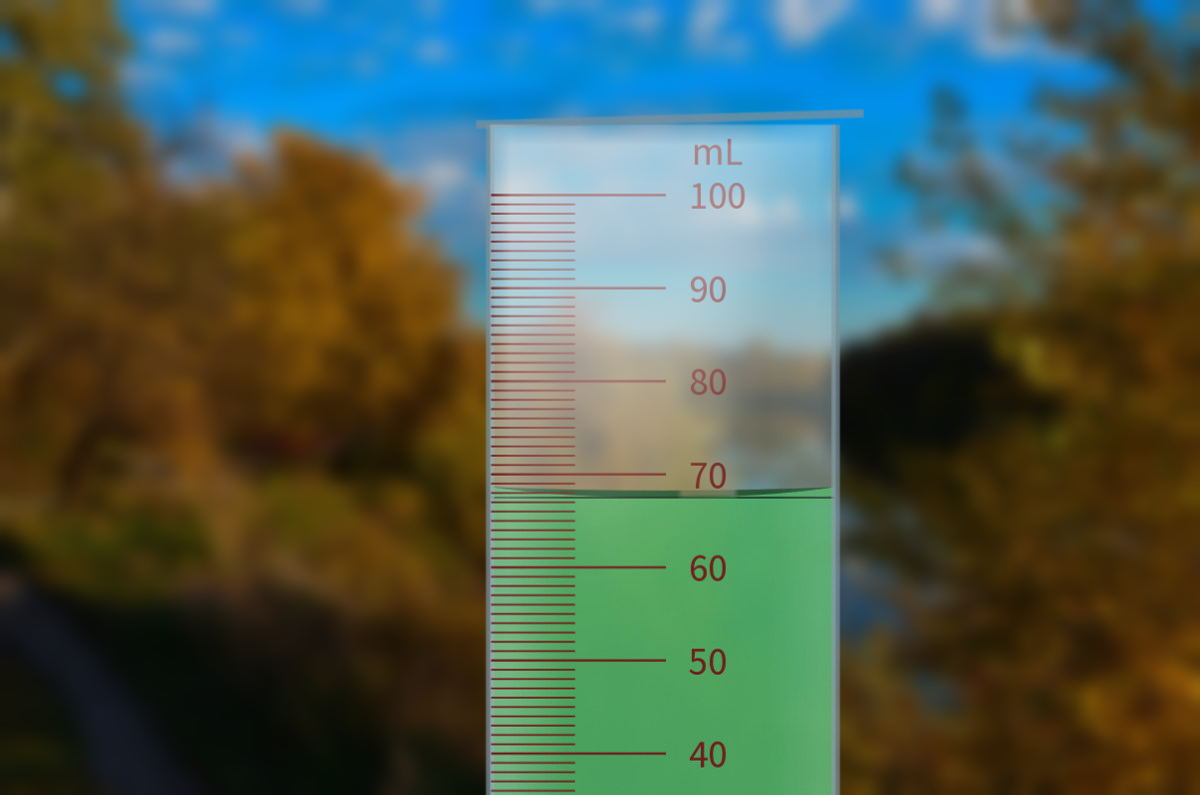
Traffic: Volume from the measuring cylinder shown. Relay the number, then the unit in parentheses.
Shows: 67.5 (mL)
